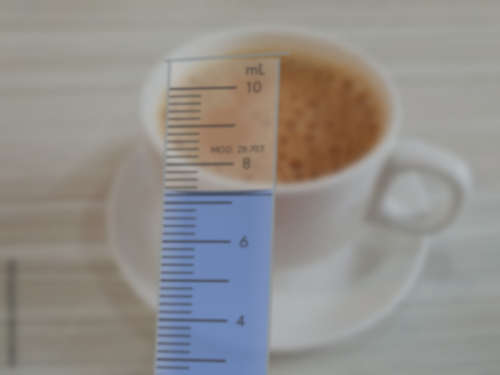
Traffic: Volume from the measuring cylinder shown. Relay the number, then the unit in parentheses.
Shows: 7.2 (mL)
